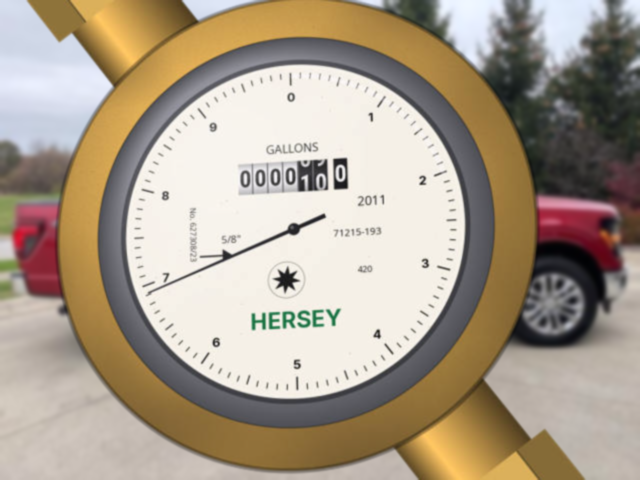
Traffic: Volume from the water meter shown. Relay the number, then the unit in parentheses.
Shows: 96.9 (gal)
